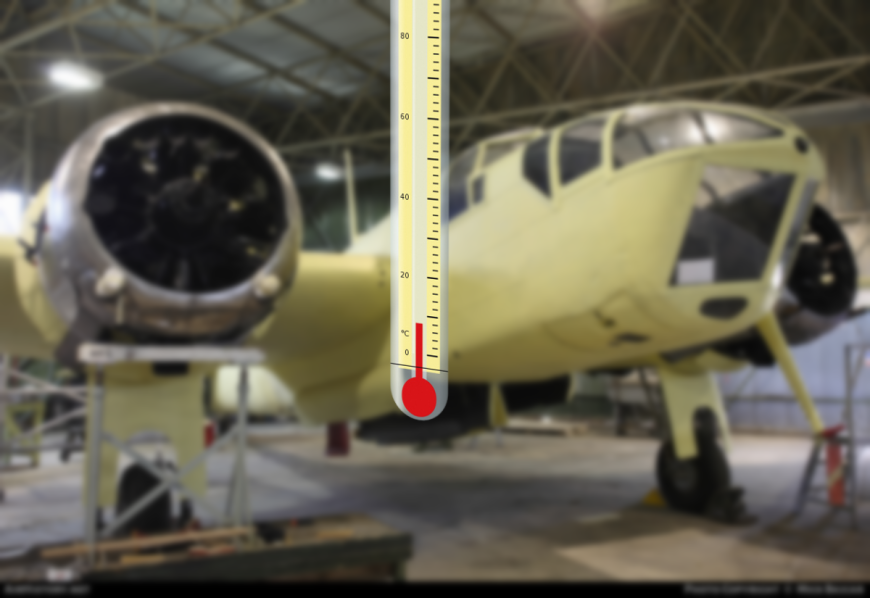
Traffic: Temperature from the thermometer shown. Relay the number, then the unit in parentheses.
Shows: 8 (°C)
